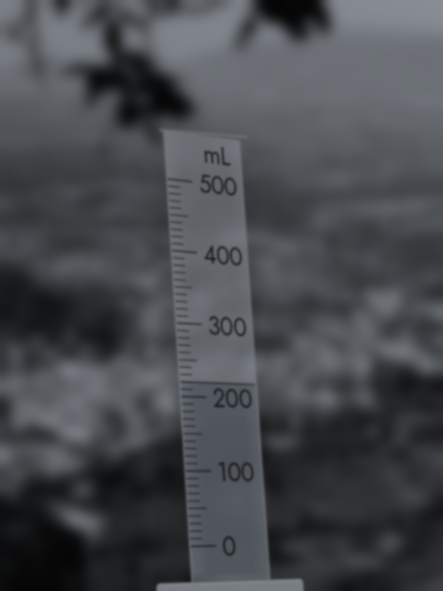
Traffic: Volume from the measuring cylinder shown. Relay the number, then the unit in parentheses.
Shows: 220 (mL)
